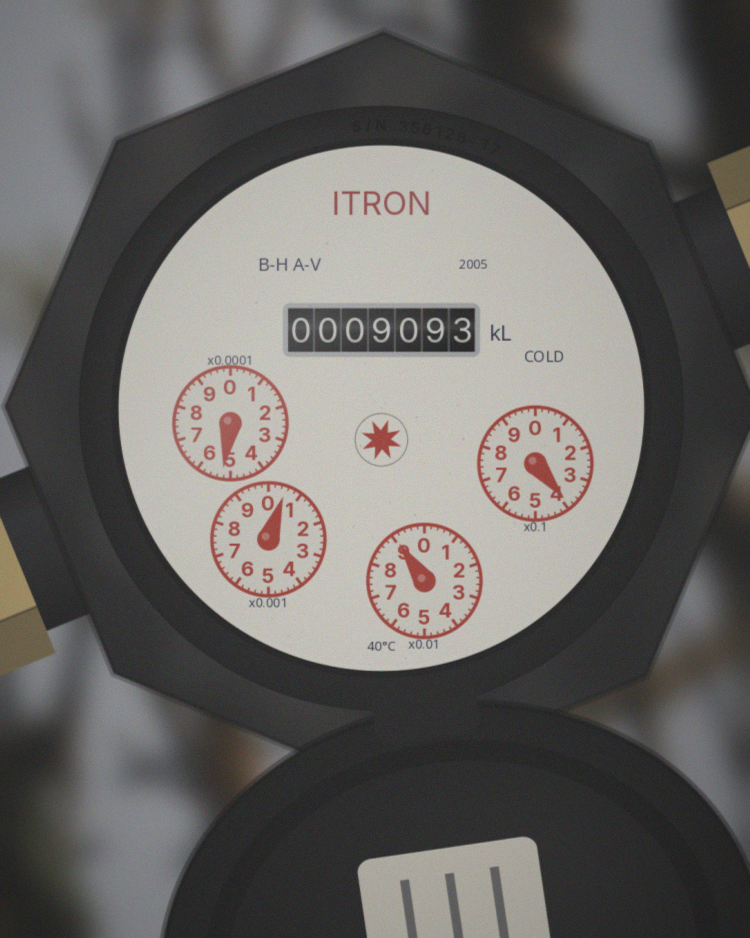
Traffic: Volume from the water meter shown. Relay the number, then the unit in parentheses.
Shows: 9093.3905 (kL)
